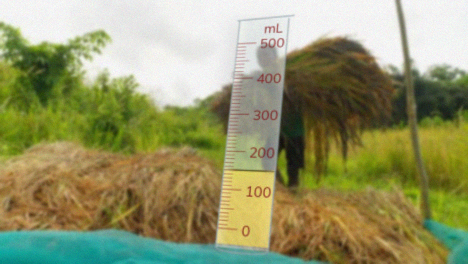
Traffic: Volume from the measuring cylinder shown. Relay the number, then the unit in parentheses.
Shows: 150 (mL)
